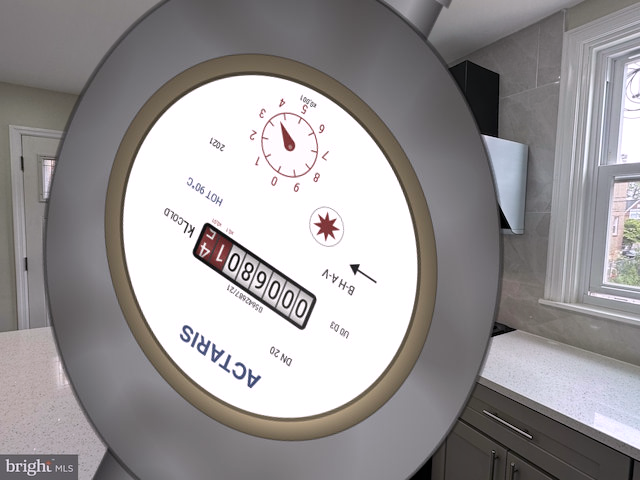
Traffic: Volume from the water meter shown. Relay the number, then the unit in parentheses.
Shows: 680.143 (kL)
